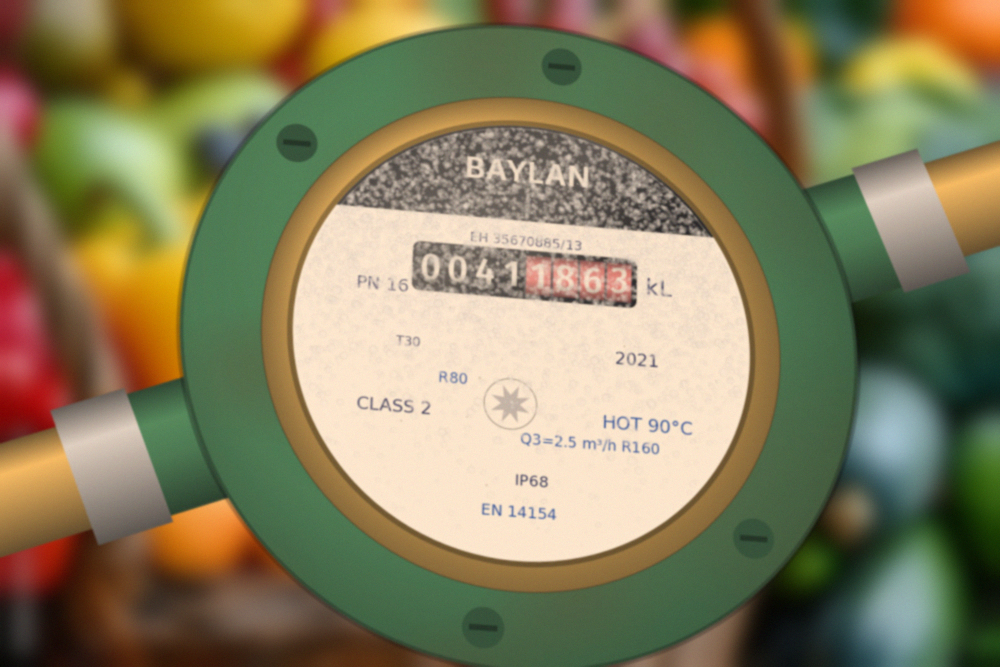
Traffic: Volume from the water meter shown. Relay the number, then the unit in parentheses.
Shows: 41.1863 (kL)
